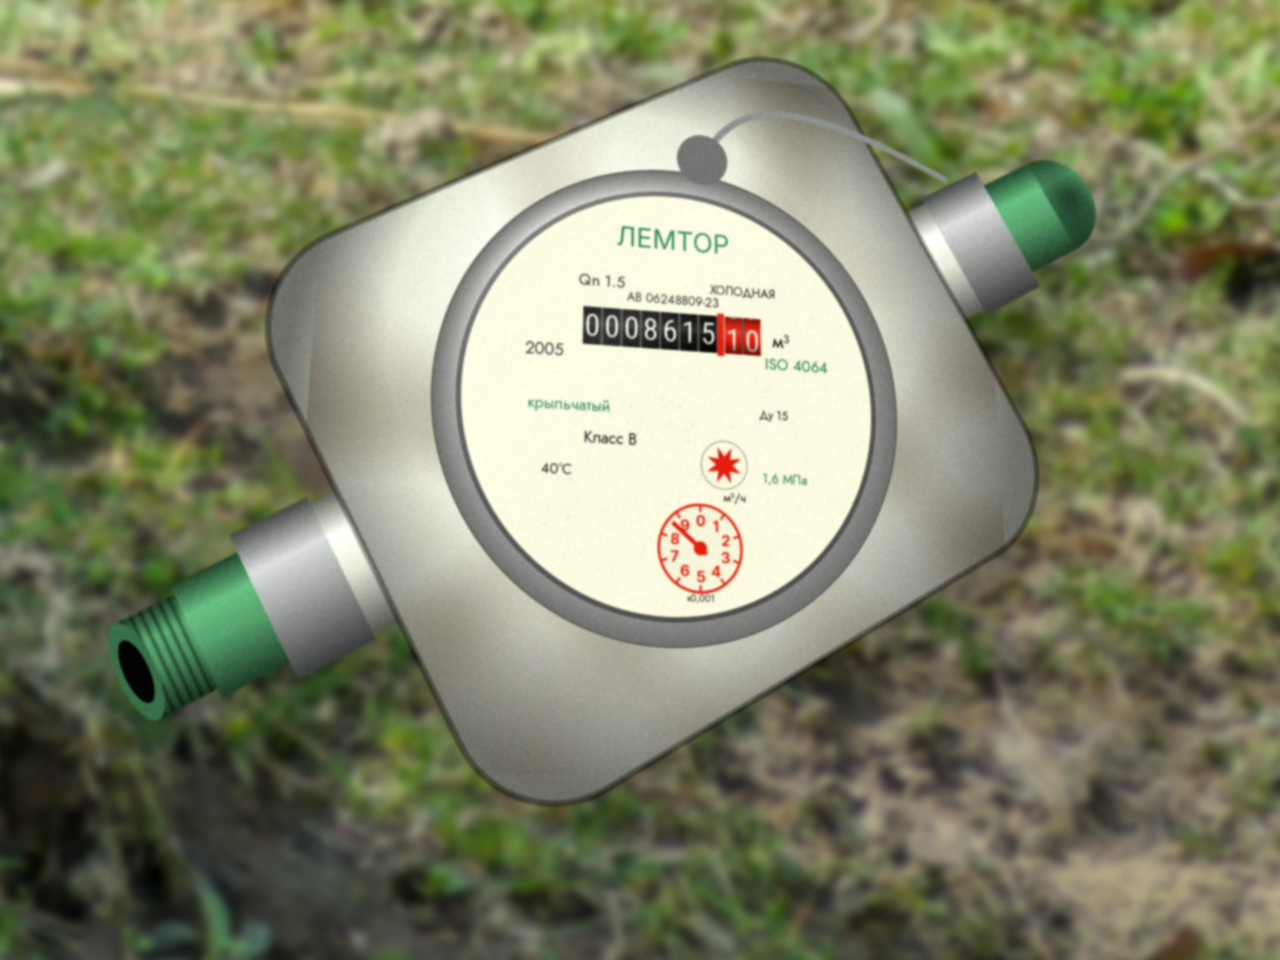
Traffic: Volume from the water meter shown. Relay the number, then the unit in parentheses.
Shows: 8615.098 (m³)
